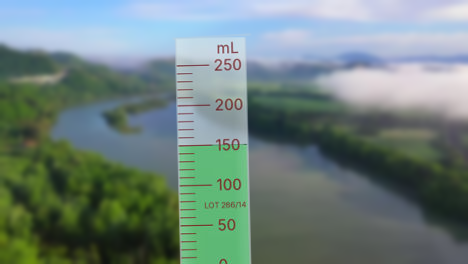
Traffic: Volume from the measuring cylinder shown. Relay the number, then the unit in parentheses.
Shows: 150 (mL)
